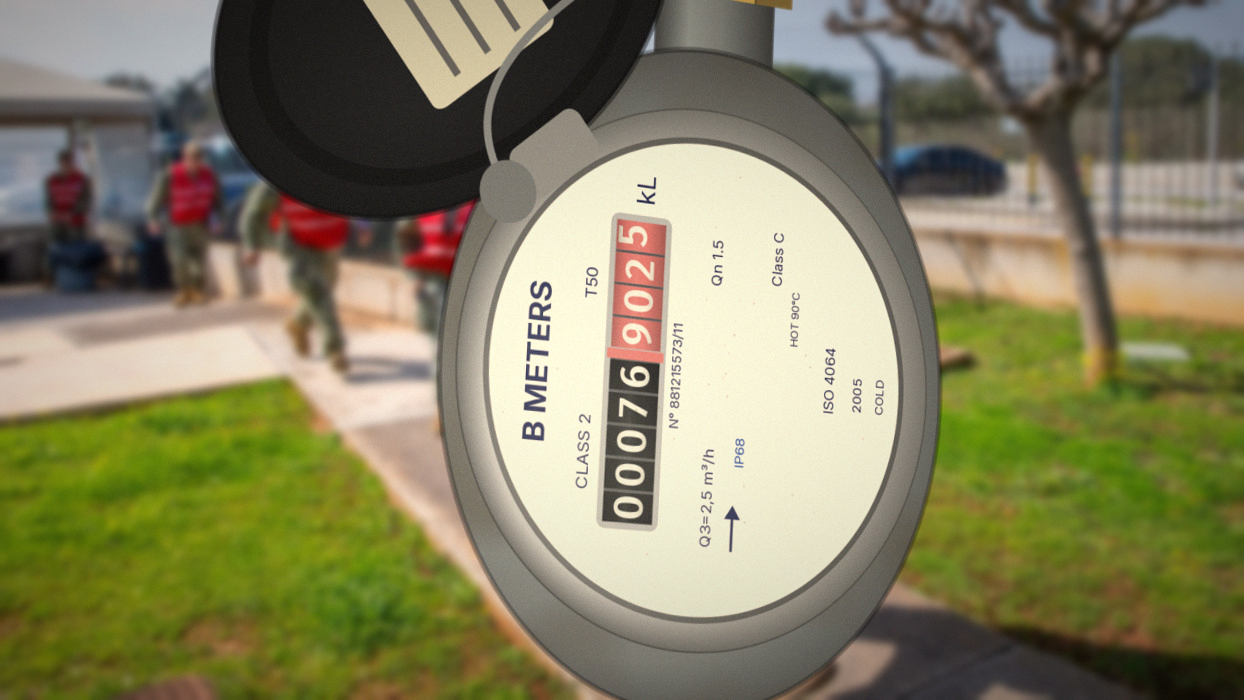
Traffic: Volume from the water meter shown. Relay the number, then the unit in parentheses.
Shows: 76.9025 (kL)
